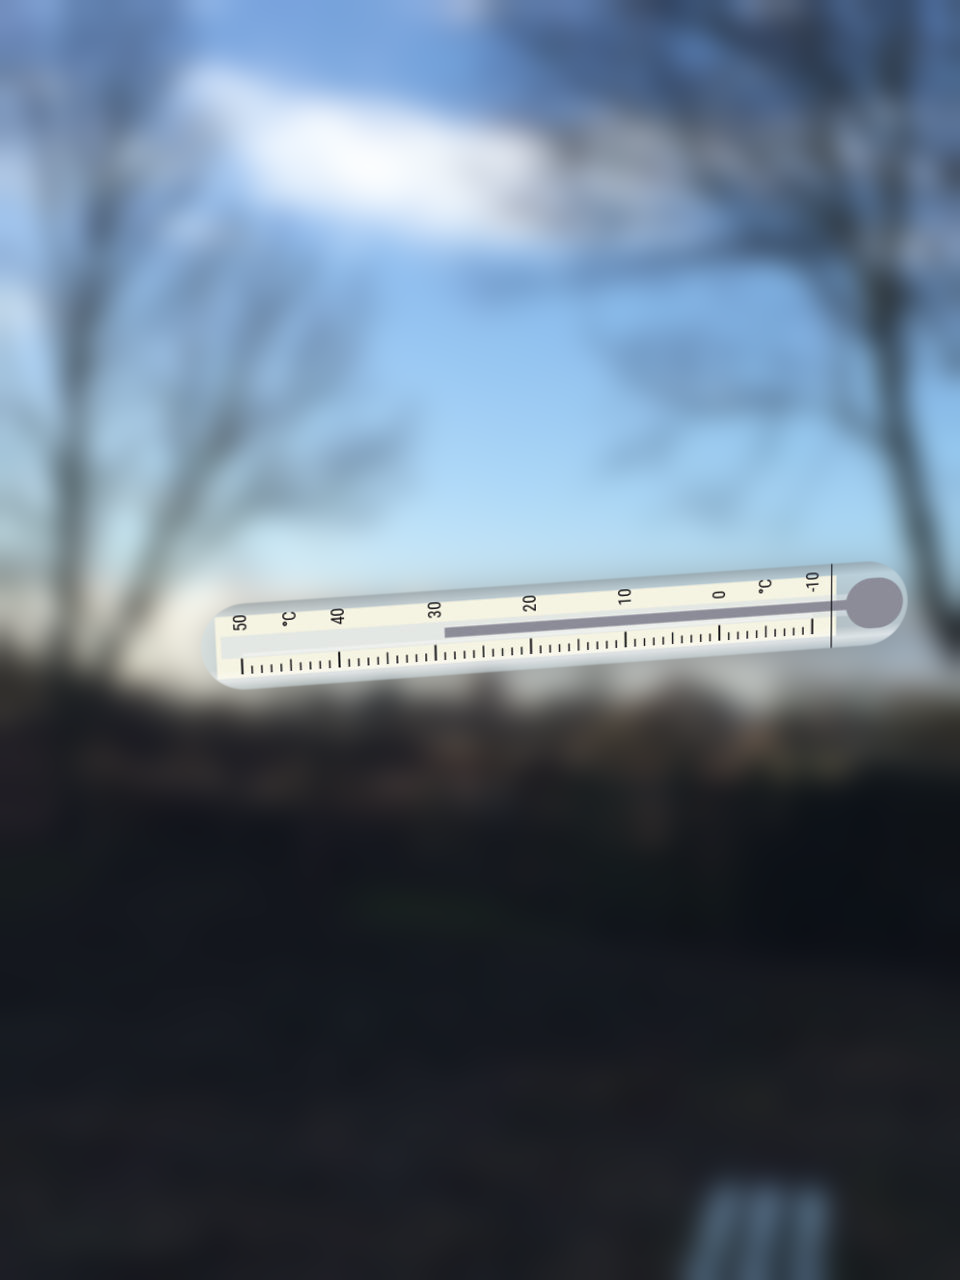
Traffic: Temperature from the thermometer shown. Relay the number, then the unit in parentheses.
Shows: 29 (°C)
